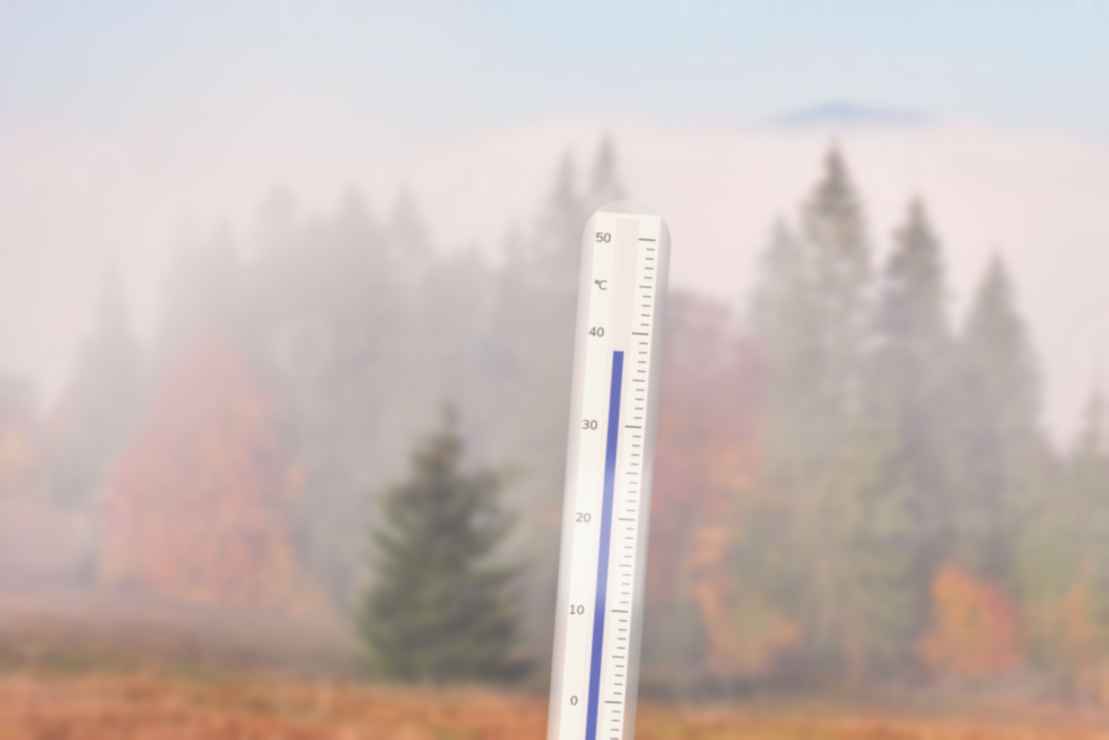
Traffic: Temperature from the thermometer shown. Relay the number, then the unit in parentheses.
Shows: 38 (°C)
